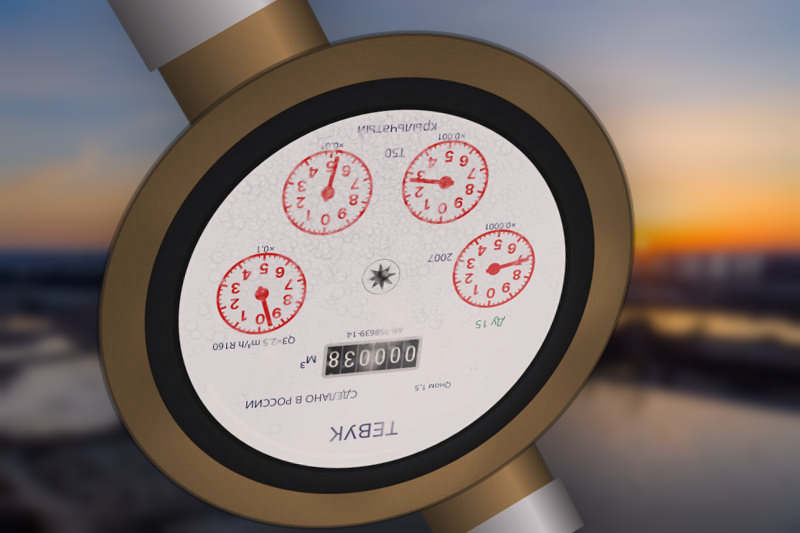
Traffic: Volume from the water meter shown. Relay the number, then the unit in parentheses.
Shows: 37.9527 (m³)
